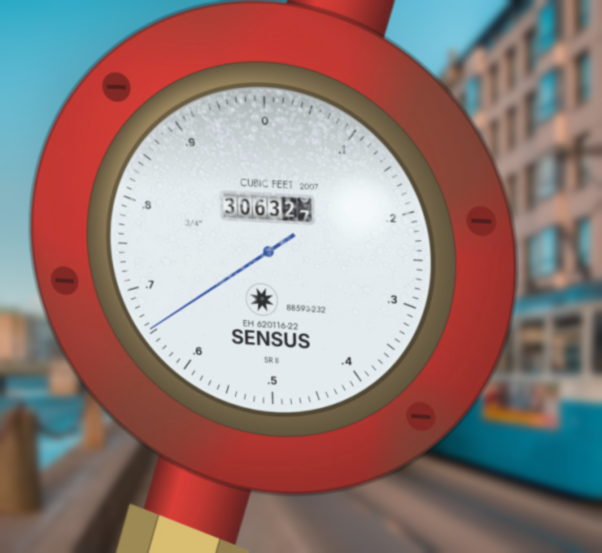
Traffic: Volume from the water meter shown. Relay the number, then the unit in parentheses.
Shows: 306326.65 (ft³)
